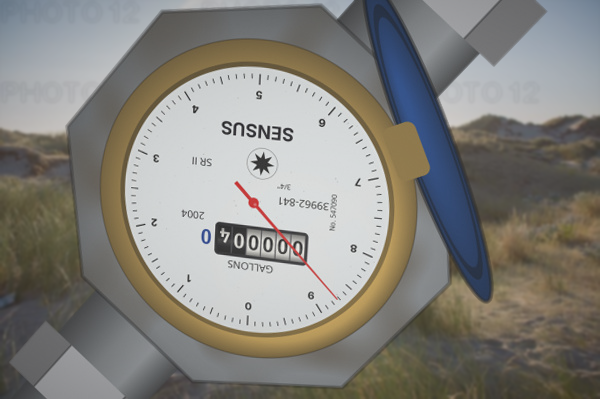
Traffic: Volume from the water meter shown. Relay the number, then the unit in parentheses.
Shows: 38.7 (gal)
